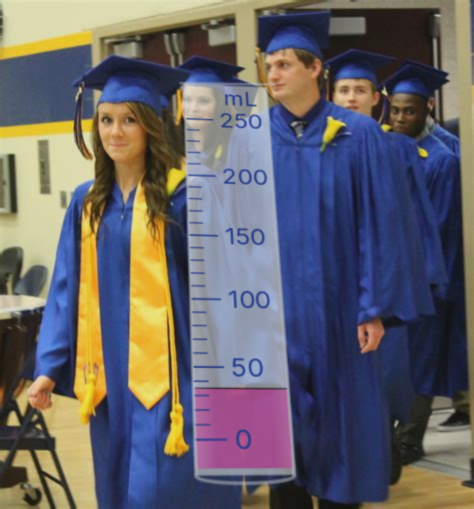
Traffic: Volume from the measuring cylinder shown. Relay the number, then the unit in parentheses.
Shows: 35 (mL)
